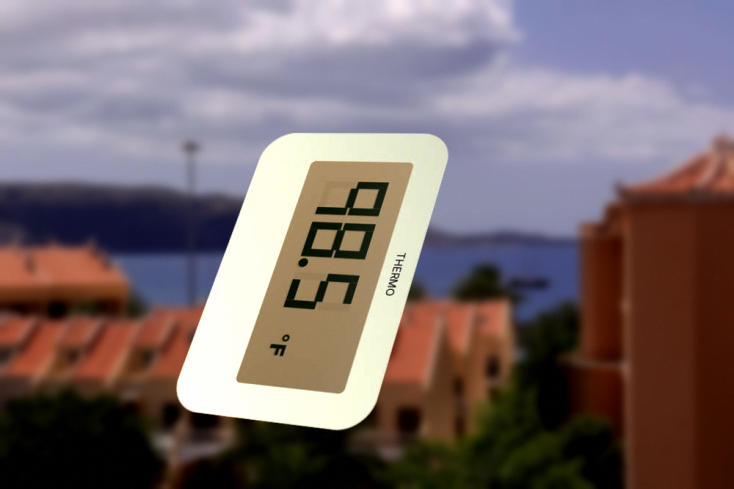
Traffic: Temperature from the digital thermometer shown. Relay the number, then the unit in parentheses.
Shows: 98.5 (°F)
